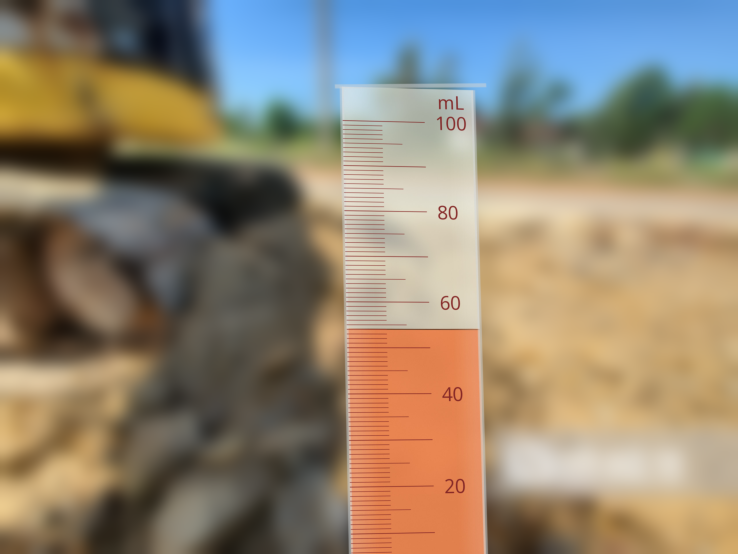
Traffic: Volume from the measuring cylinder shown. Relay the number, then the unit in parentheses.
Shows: 54 (mL)
